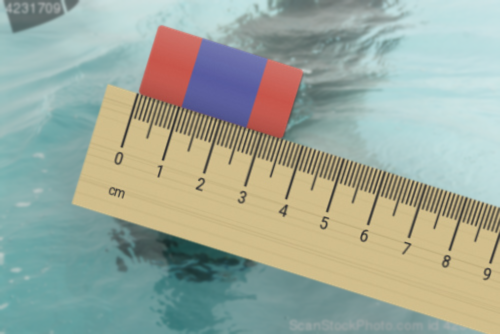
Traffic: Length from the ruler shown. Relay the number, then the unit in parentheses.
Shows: 3.5 (cm)
